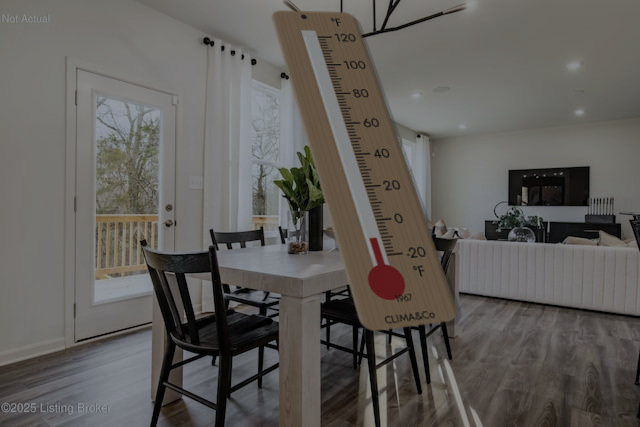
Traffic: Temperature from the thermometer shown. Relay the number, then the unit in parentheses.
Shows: -10 (°F)
